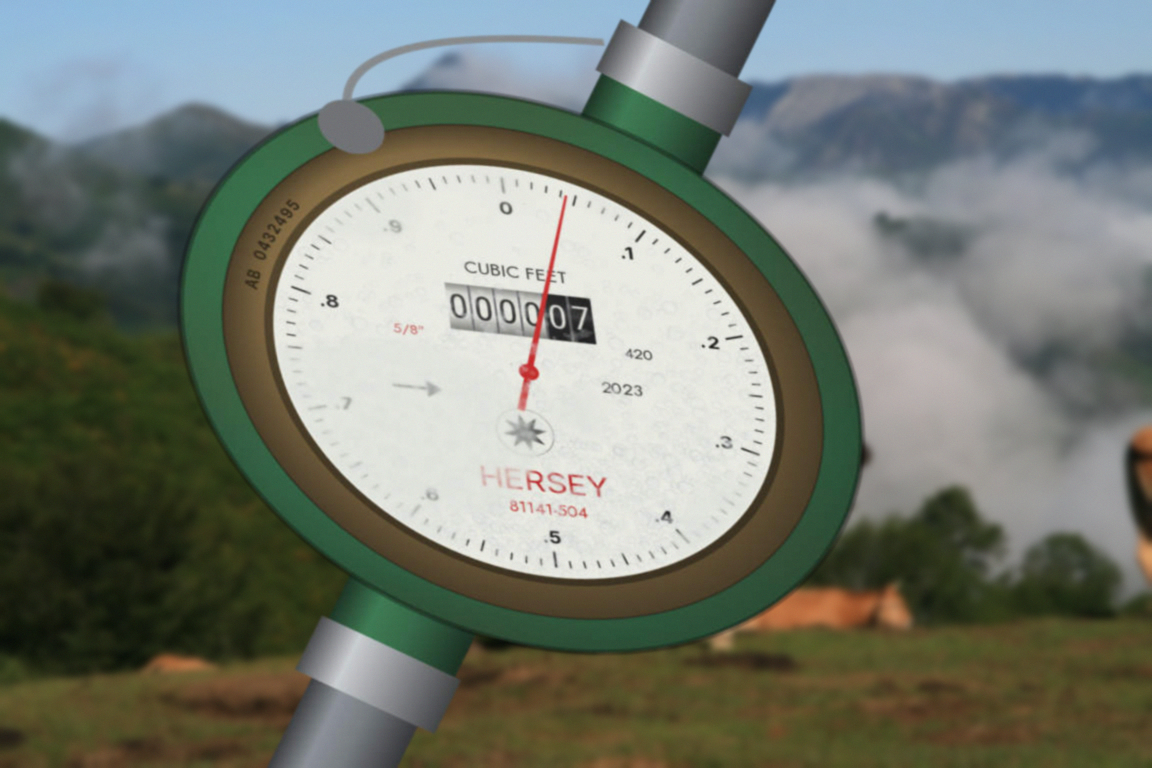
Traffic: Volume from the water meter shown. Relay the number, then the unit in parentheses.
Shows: 7.04 (ft³)
